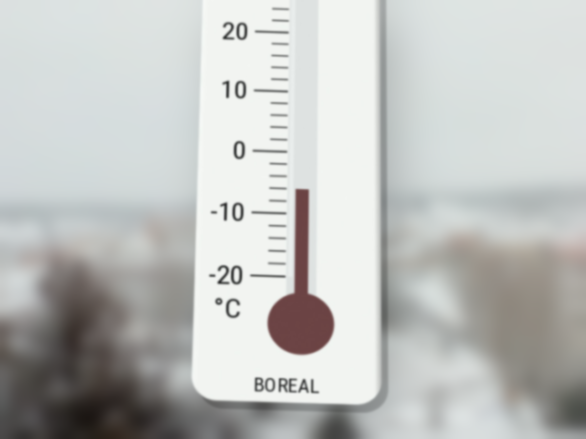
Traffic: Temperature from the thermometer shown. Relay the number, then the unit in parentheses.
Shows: -6 (°C)
